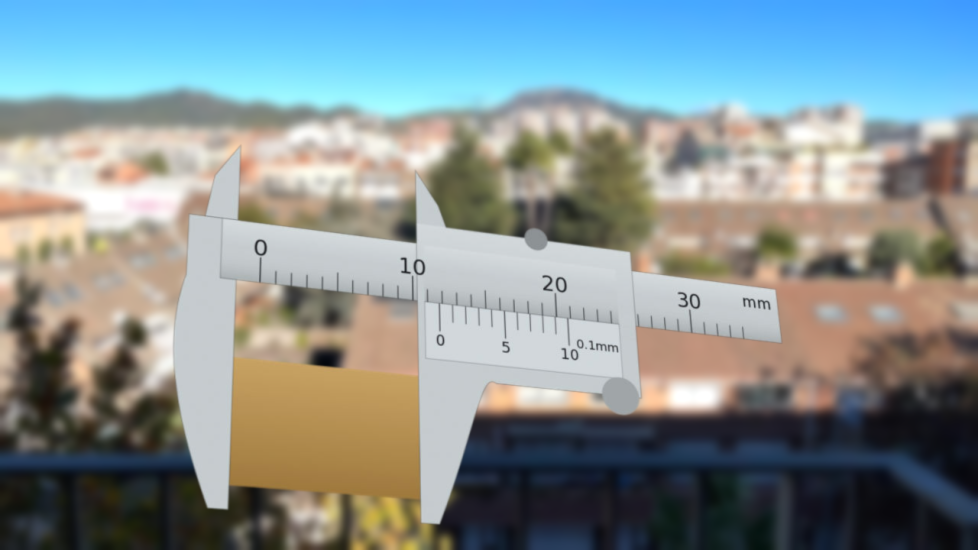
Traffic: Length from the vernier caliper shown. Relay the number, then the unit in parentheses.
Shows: 11.8 (mm)
